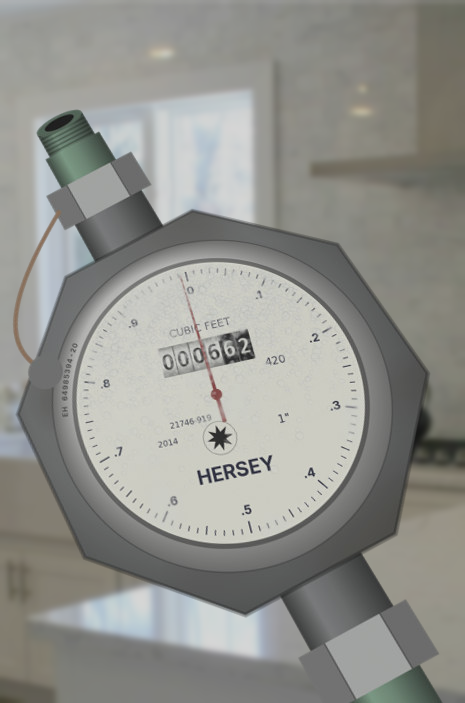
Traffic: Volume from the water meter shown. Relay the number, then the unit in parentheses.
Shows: 661.99 (ft³)
